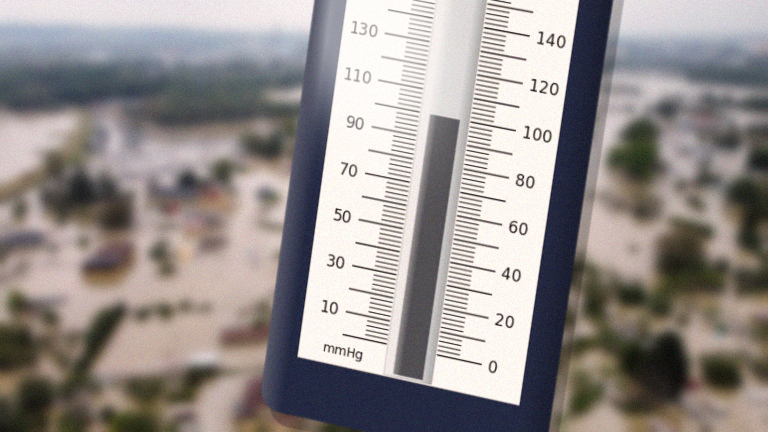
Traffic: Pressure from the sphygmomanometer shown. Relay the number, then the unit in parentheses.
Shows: 100 (mmHg)
